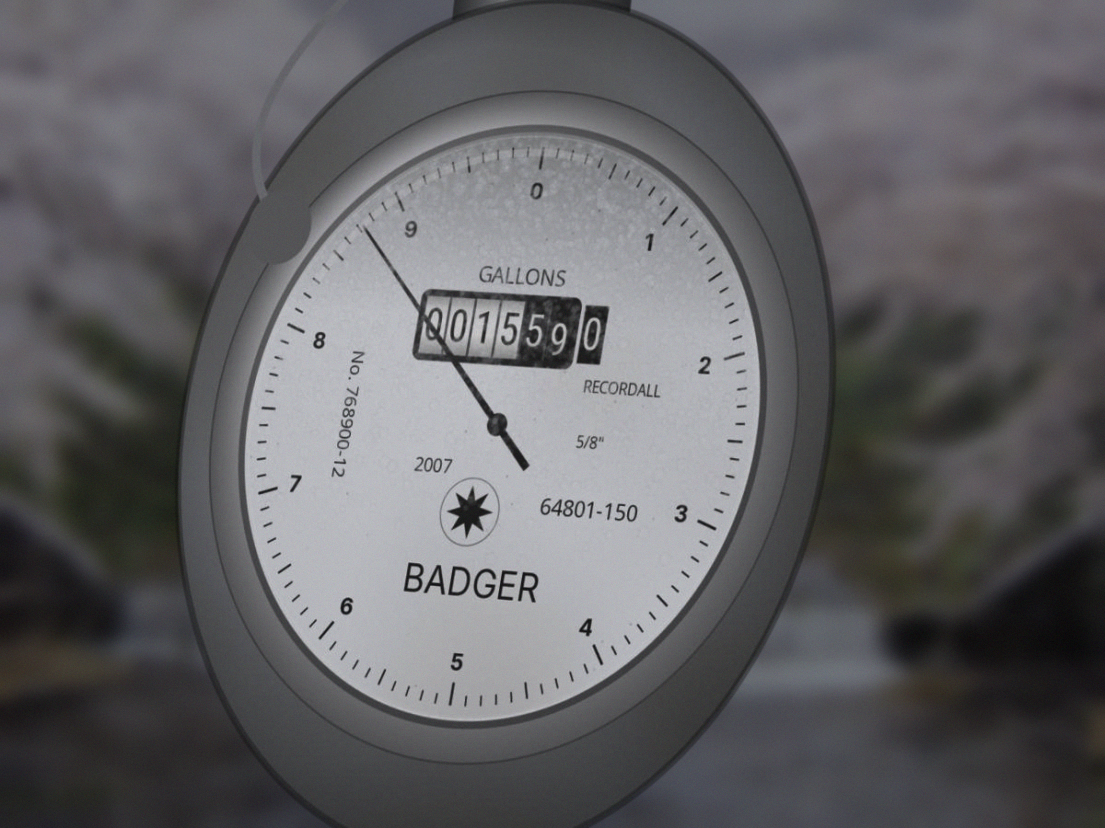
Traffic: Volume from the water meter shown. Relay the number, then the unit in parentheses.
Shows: 15588.7 (gal)
